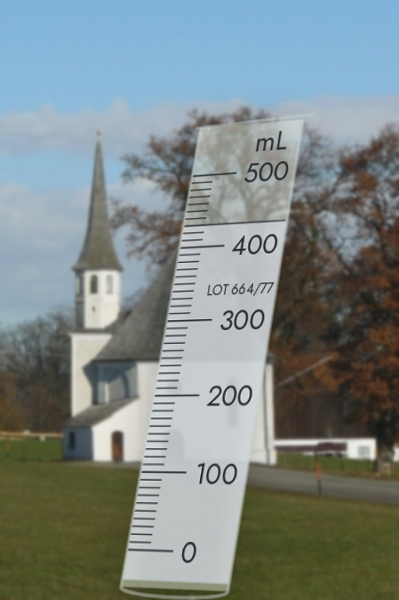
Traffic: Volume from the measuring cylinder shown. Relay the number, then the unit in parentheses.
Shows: 430 (mL)
